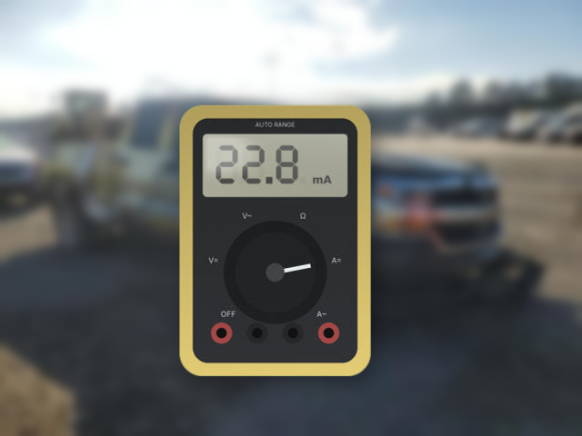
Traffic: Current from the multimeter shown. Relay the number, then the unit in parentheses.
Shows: 22.8 (mA)
